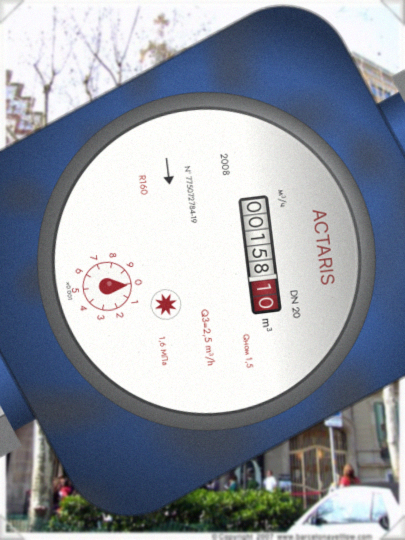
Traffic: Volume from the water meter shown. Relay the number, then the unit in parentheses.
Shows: 158.100 (m³)
